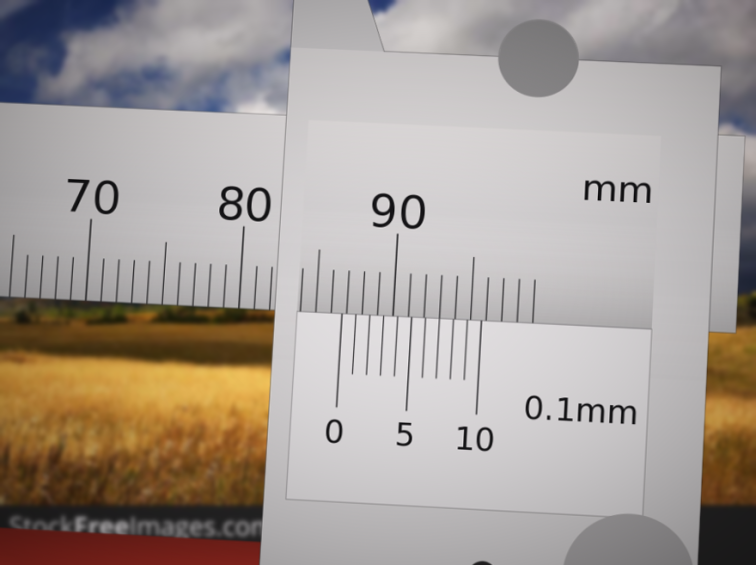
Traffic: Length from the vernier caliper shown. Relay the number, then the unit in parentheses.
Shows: 86.7 (mm)
